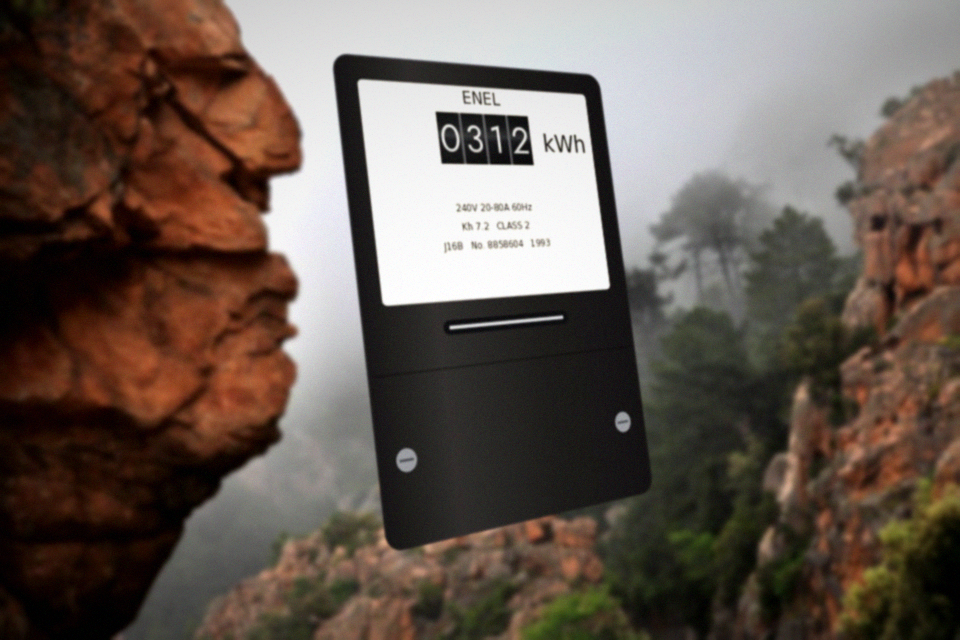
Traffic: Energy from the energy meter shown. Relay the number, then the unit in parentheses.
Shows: 312 (kWh)
